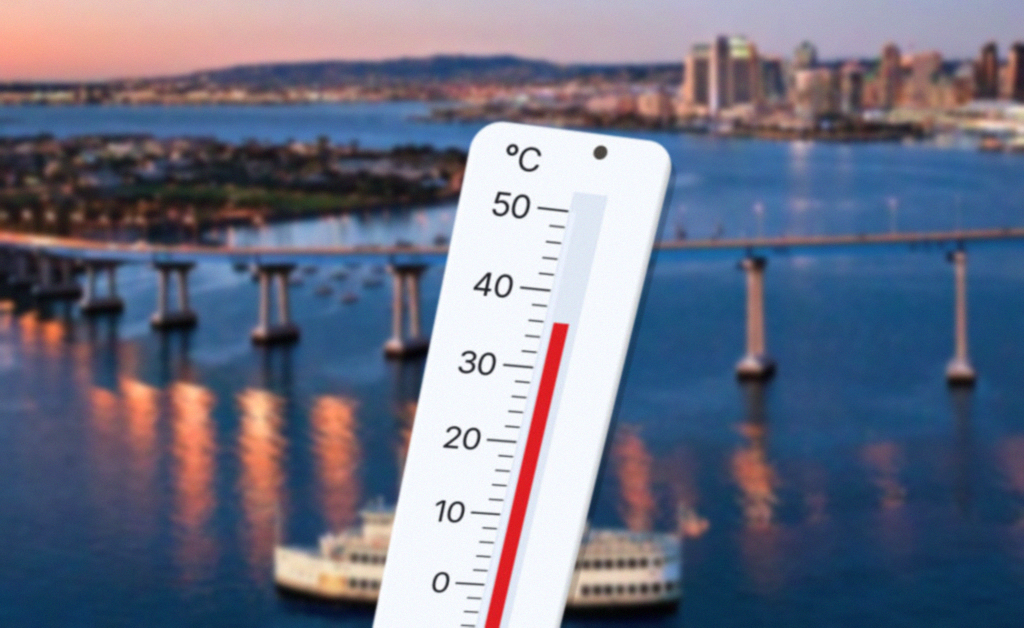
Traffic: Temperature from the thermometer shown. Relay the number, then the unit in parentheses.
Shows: 36 (°C)
